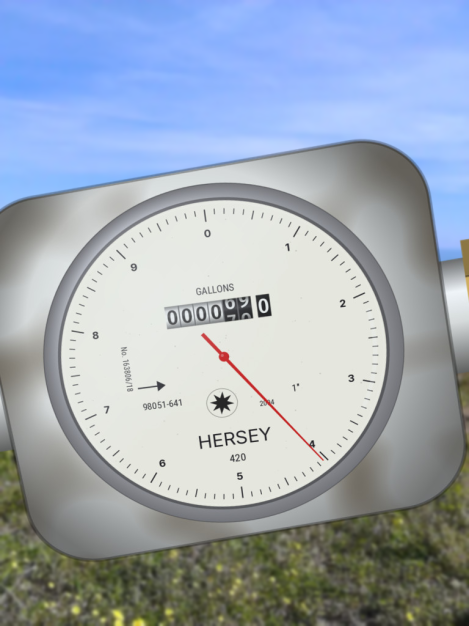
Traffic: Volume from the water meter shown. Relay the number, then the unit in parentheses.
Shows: 694.0 (gal)
